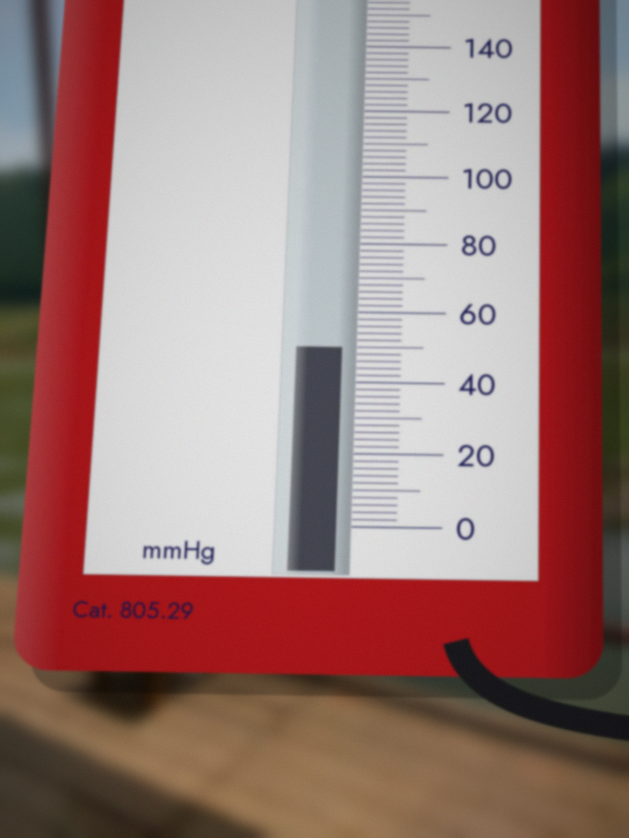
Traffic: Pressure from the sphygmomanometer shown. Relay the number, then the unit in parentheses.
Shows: 50 (mmHg)
